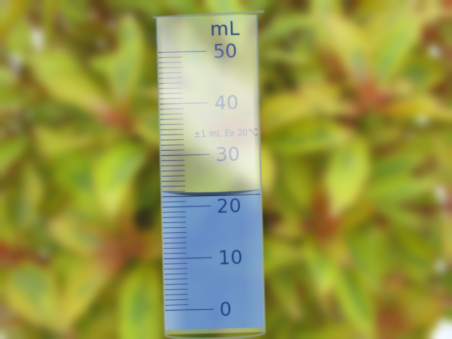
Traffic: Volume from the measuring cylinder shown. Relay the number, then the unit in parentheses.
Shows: 22 (mL)
